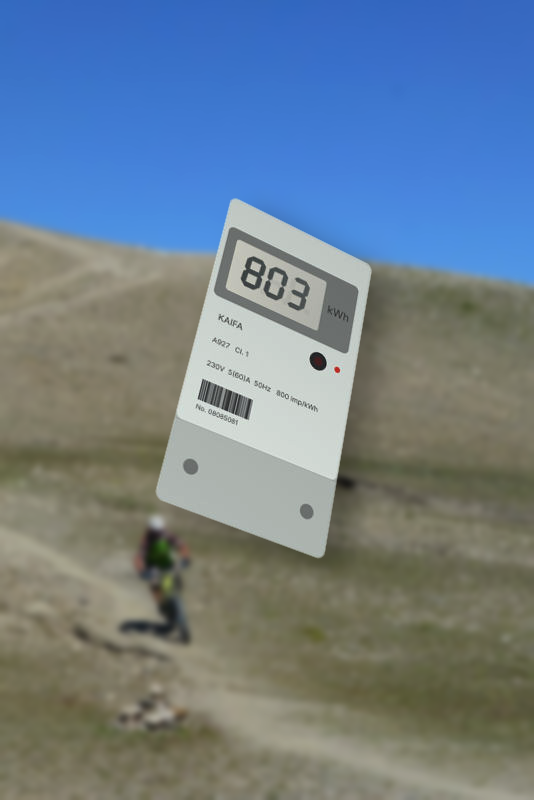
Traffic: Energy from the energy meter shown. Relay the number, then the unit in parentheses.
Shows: 803 (kWh)
